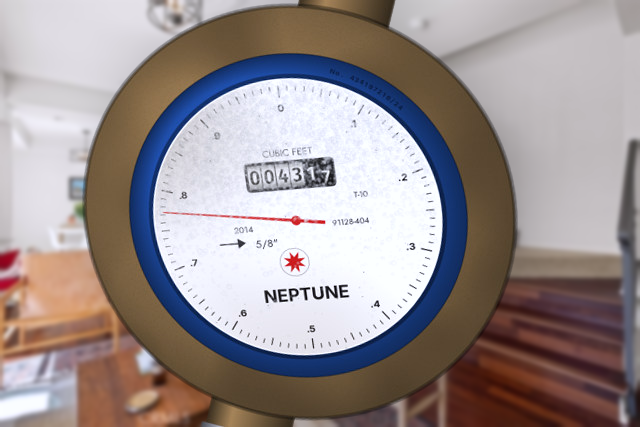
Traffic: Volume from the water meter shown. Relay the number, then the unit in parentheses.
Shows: 4316.77 (ft³)
